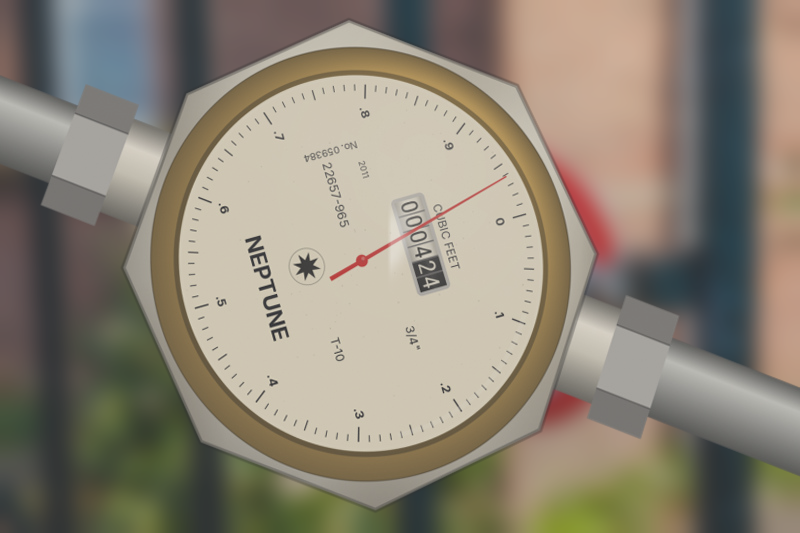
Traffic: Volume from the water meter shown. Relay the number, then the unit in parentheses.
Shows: 423.96 (ft³)
